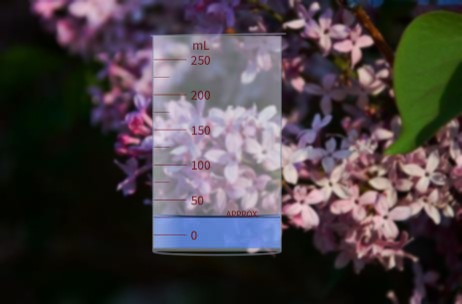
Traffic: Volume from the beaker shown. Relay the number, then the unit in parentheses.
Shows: 25 (mL)
